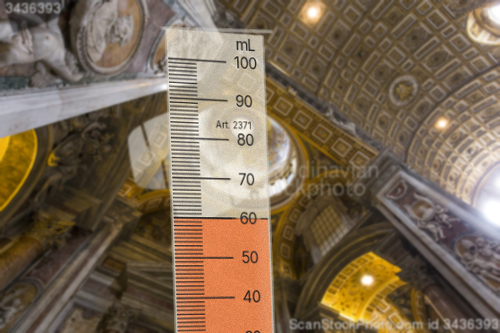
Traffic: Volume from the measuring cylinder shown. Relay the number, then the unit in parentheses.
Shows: 60 (mL)
